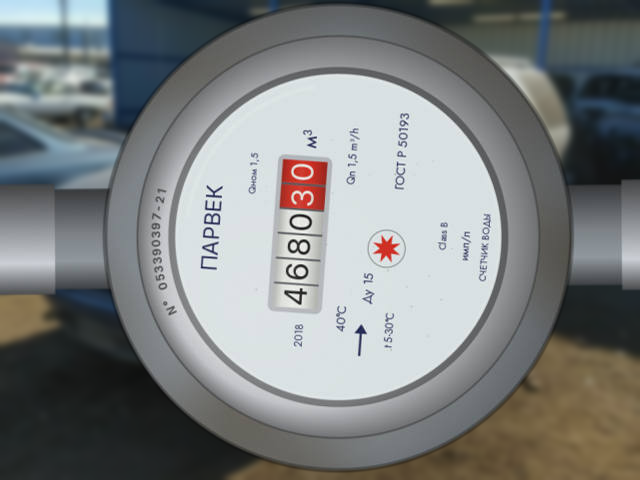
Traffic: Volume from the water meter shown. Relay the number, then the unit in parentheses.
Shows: 4680.30 (m³)
